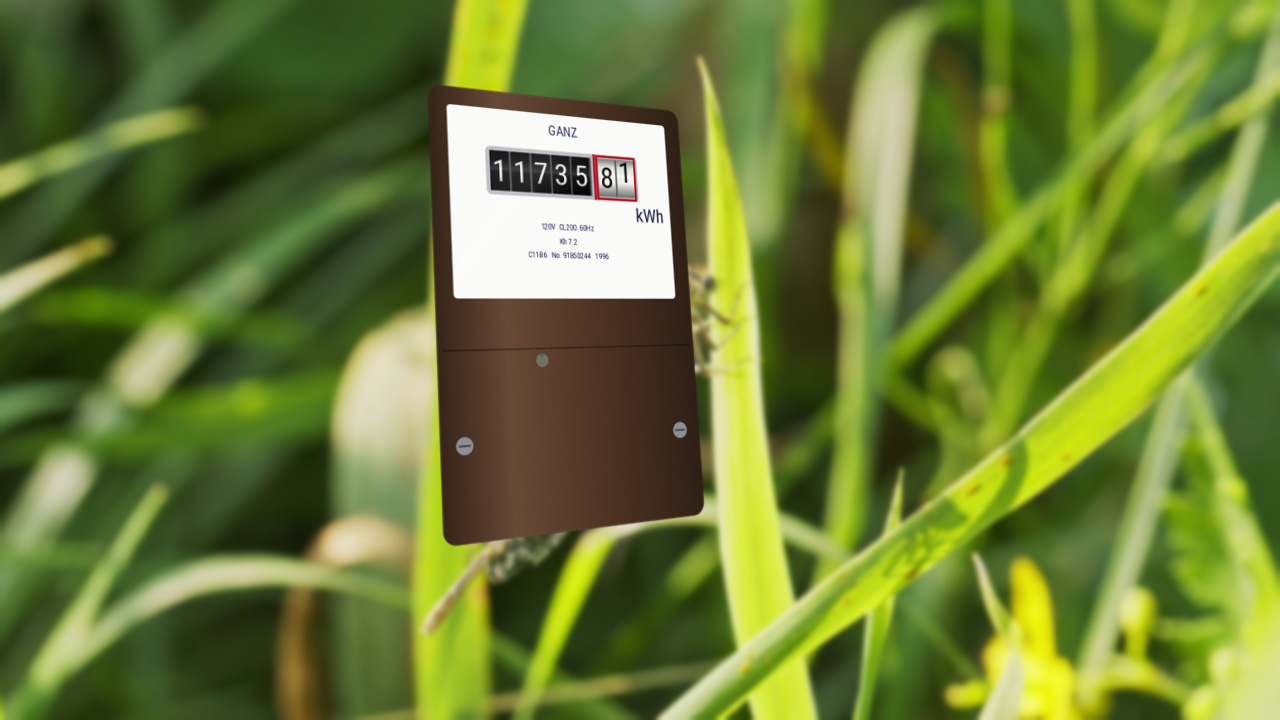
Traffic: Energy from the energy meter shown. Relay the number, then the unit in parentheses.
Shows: 11735.81 (kWh)
